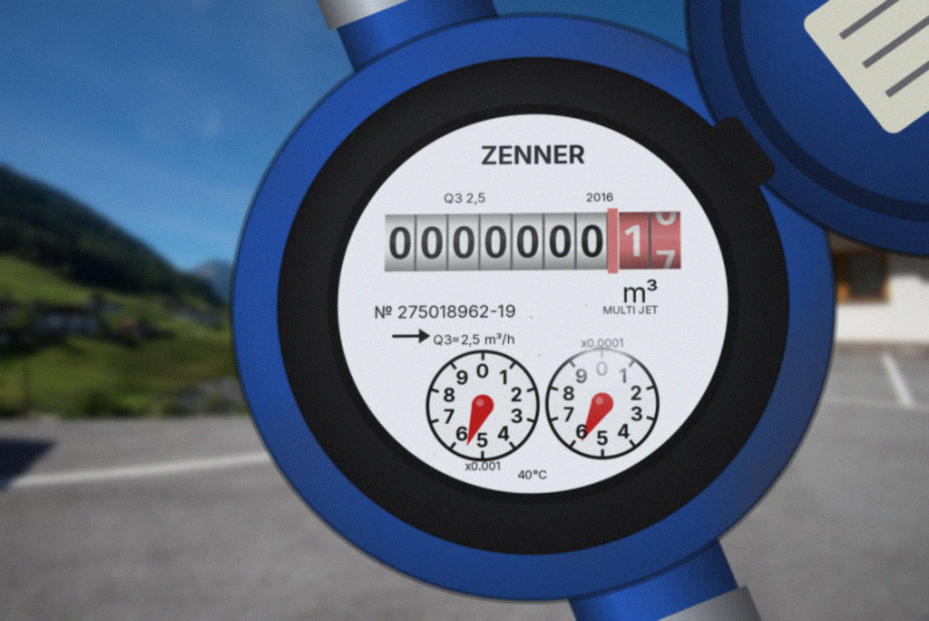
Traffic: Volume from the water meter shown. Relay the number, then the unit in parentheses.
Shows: 0.1655 (m³)
